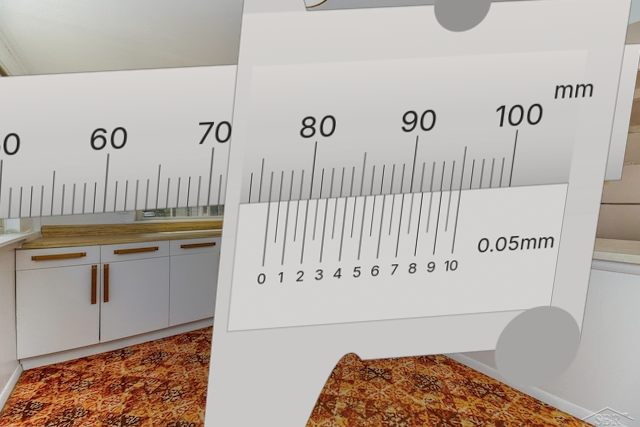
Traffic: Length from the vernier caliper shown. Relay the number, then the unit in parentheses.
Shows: 76.0 (mm)
